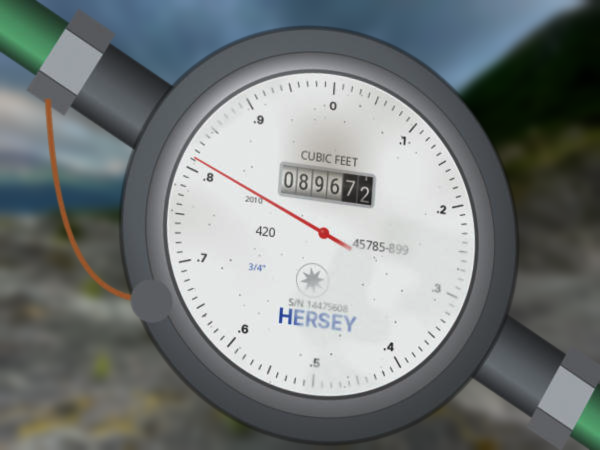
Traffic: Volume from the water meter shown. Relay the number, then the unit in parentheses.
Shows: 89671.81 (ft³)
